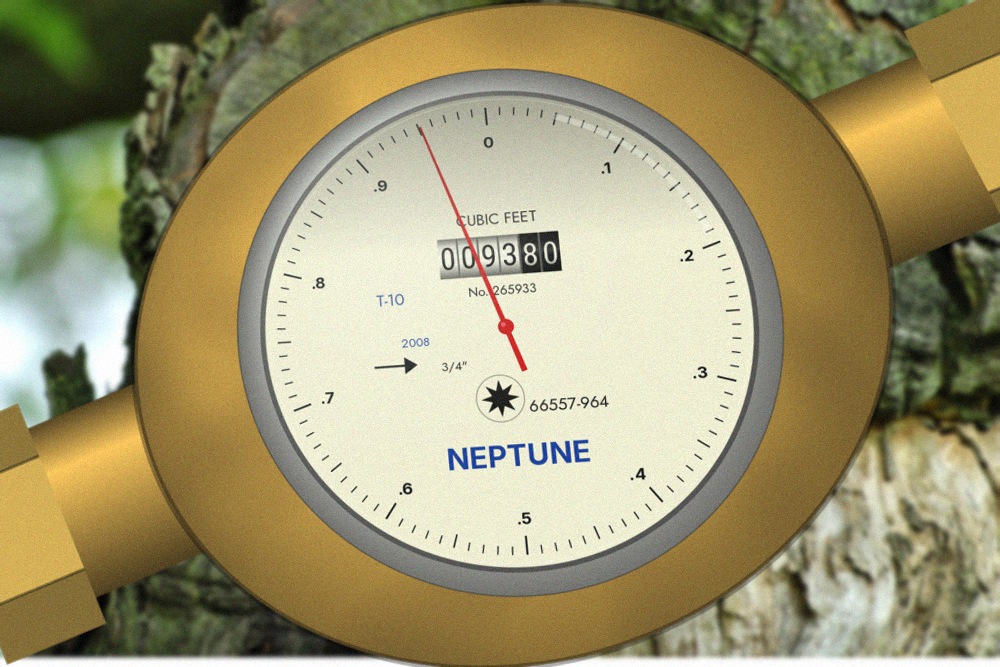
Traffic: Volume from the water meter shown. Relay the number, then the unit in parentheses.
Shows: 9379.95 (ft³)
